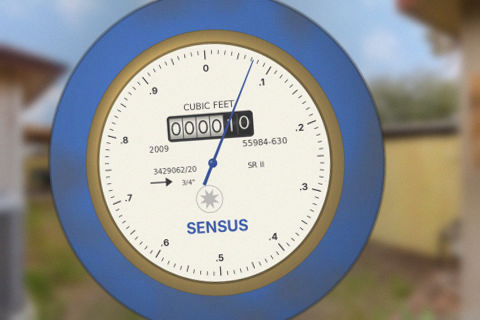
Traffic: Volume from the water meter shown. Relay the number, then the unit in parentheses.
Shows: 10.07 (ft³)
